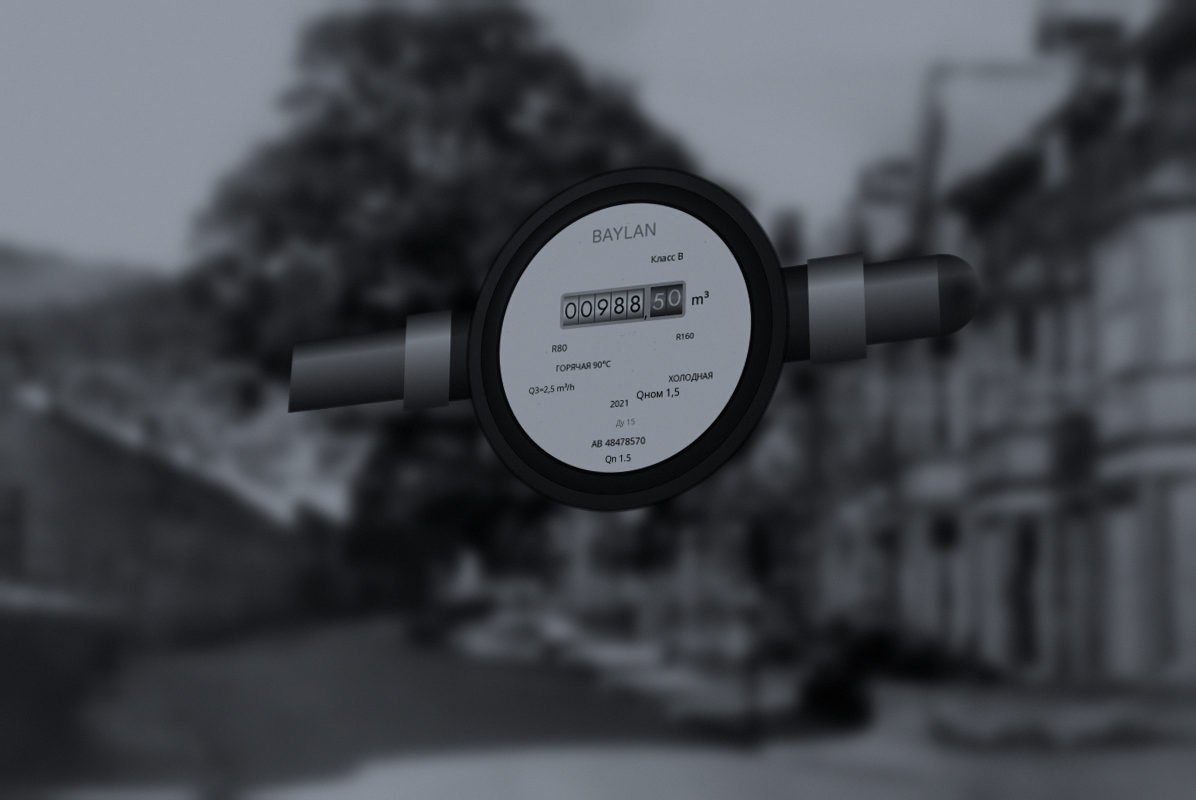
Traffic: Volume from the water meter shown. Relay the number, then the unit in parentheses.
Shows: 988.50 (m³)
